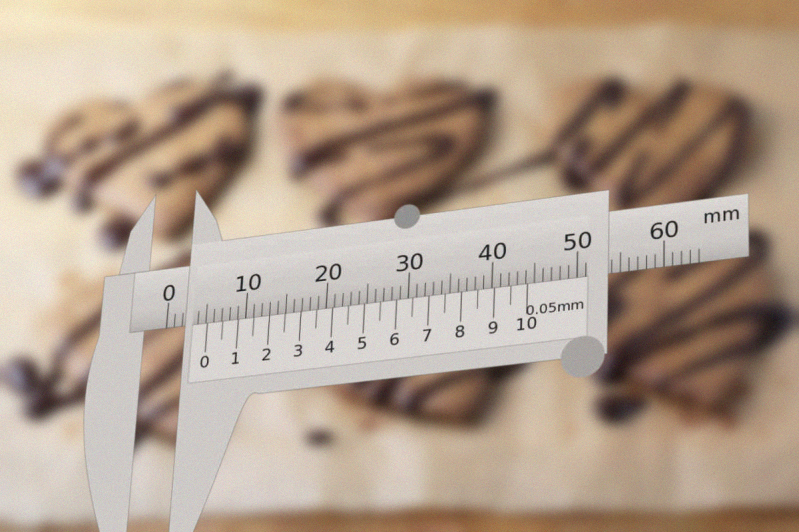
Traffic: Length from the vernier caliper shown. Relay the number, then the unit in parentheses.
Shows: 5.2 (mm)
